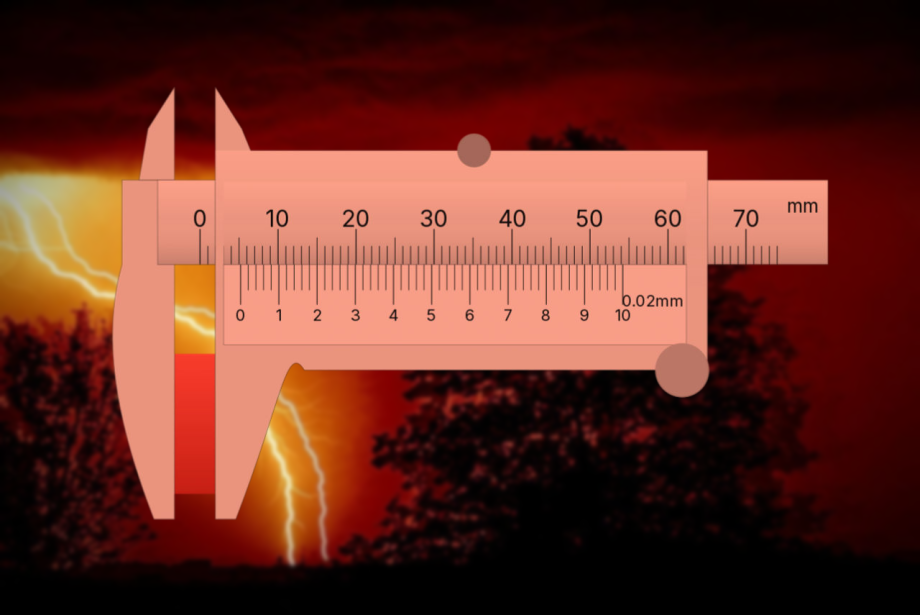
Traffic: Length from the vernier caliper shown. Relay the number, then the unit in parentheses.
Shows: 5.2 (mm)
